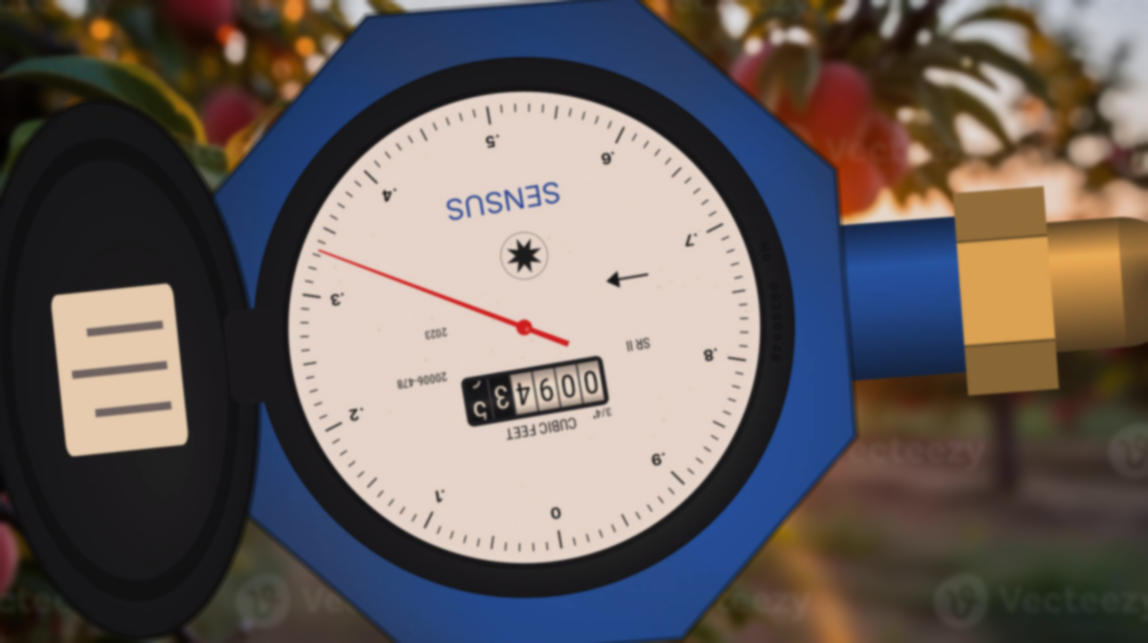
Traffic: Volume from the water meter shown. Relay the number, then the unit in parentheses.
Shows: 9435.33 (ft³)
